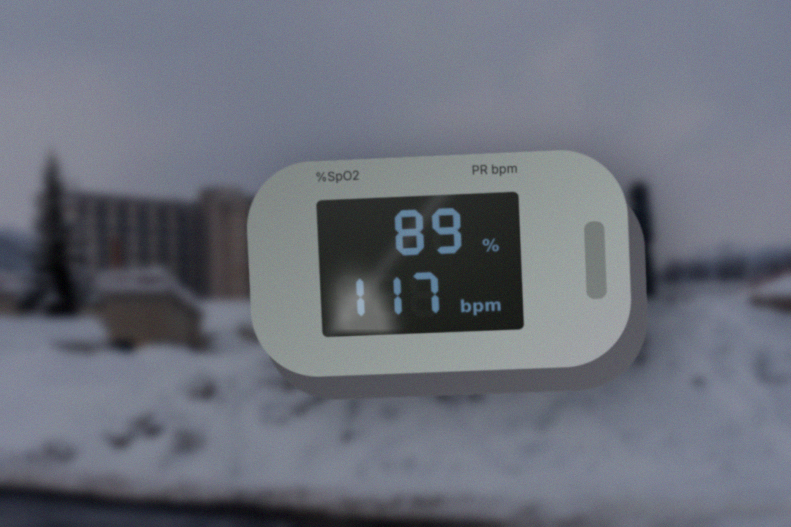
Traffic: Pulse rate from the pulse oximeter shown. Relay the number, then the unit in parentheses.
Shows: 117 (bpm)
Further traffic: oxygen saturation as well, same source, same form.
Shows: 89 (%)
